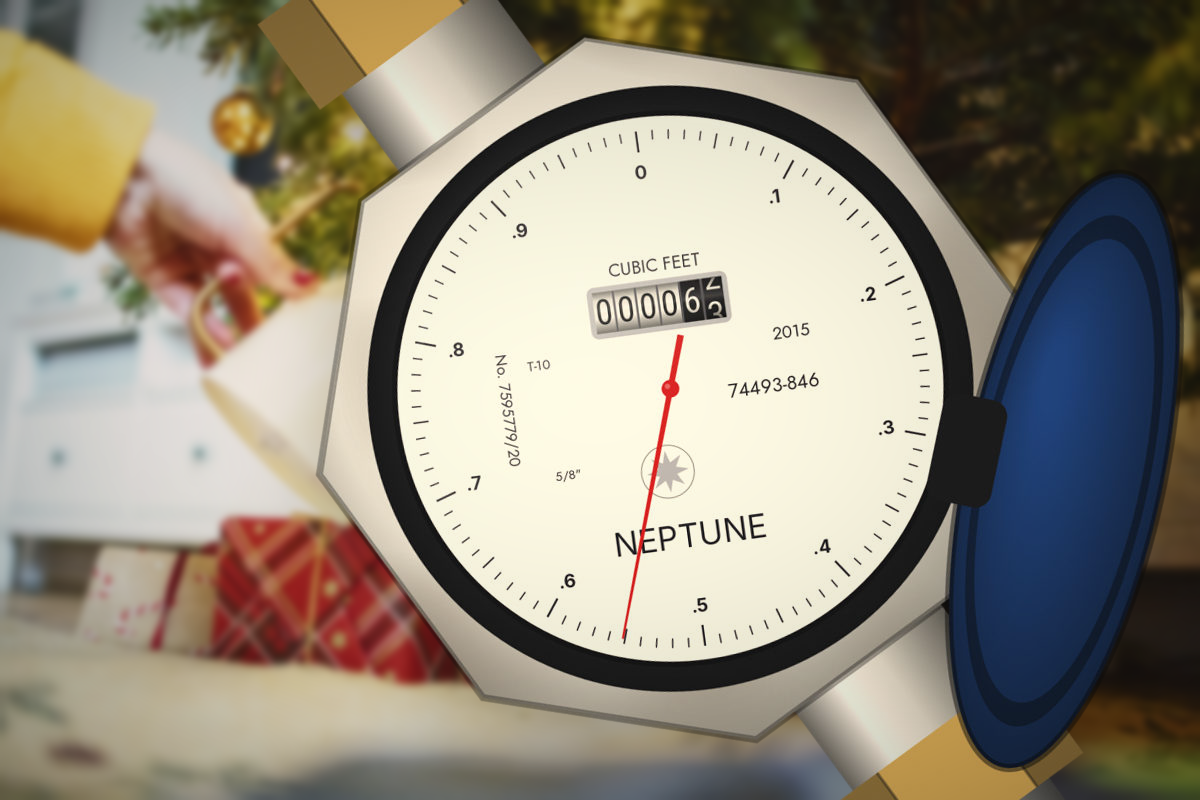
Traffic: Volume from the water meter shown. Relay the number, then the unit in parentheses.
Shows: 62.55 (ft³)
